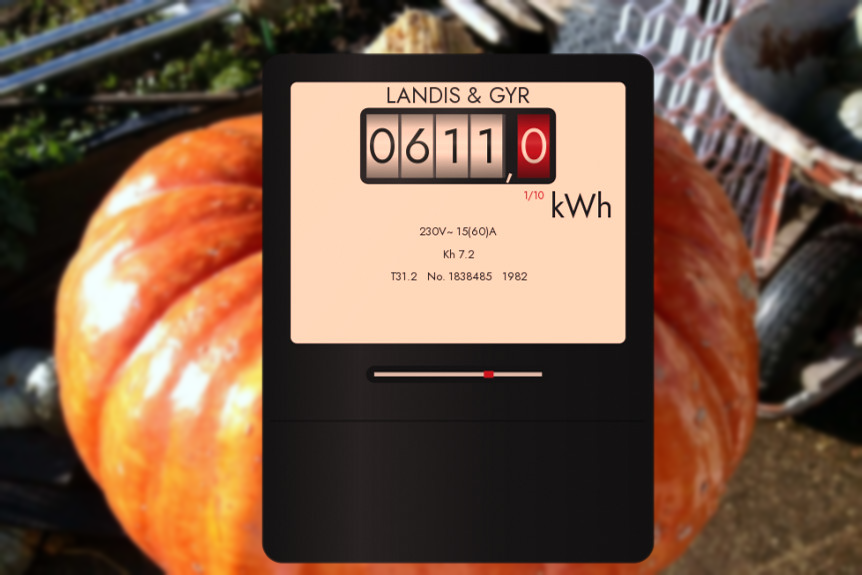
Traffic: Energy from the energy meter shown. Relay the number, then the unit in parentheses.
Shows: 611.0 (kWh)
